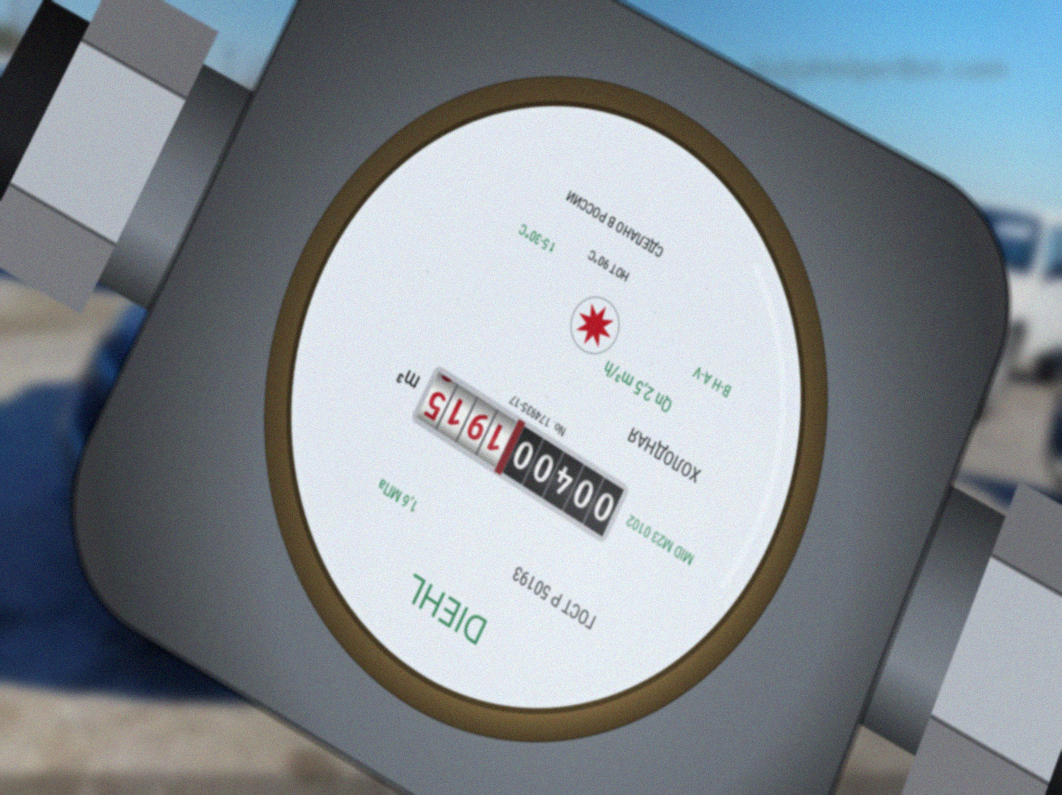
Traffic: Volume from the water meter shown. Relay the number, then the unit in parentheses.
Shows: 400.1915 (m³)
